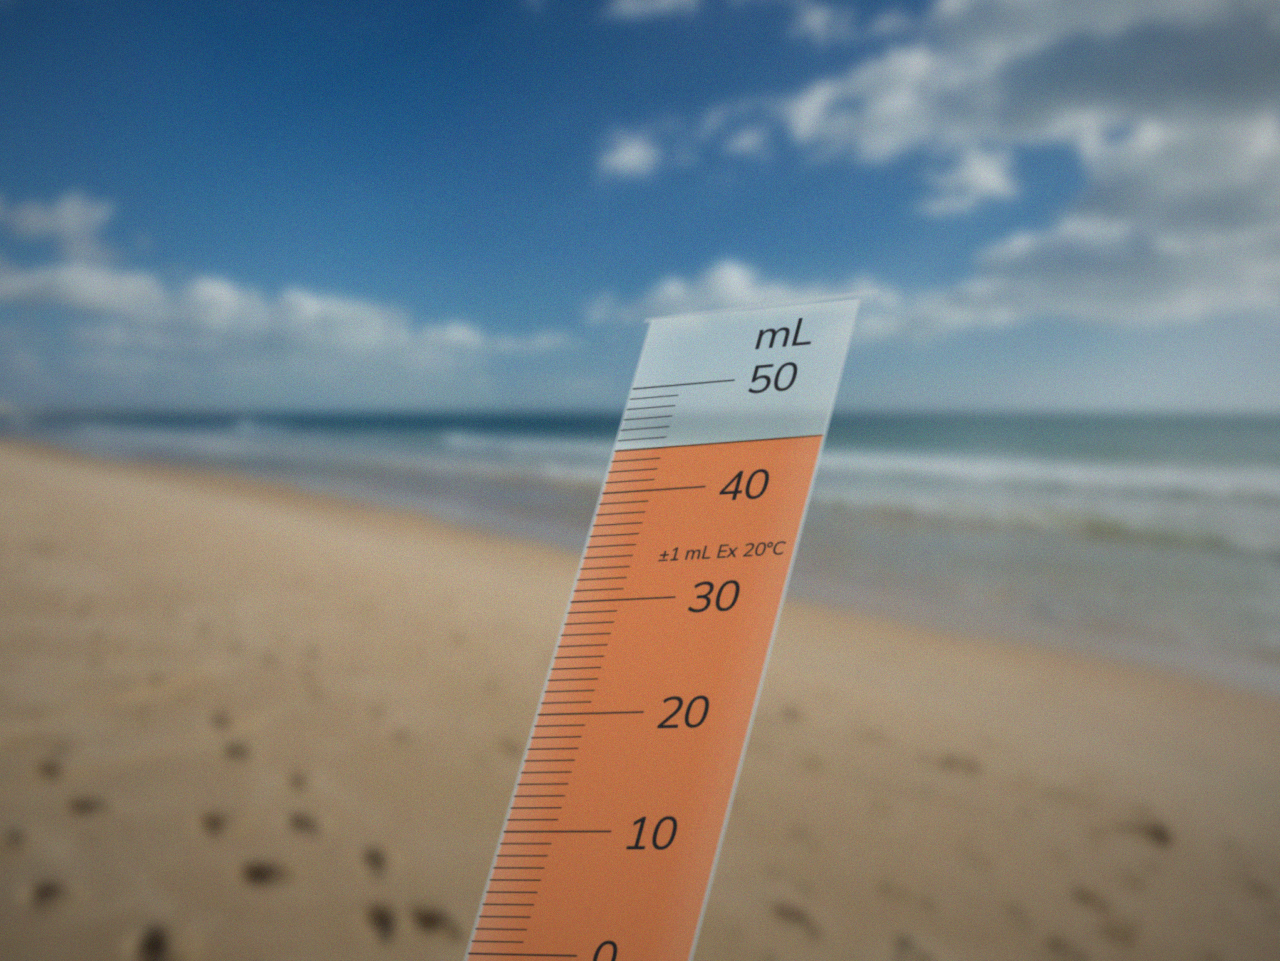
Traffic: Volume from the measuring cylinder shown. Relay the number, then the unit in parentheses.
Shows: 44 (mL)
